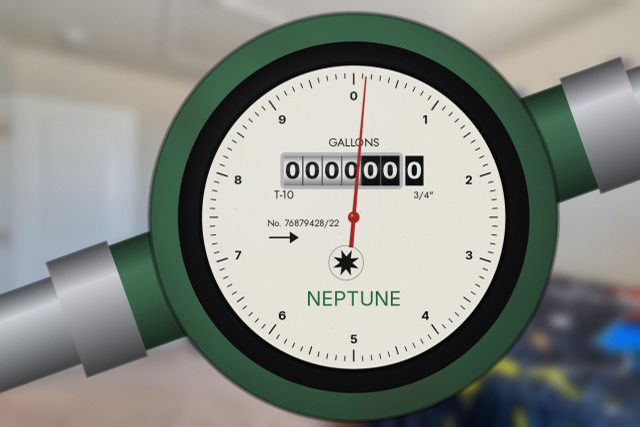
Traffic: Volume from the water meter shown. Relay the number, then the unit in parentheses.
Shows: 0.1 (gal)
